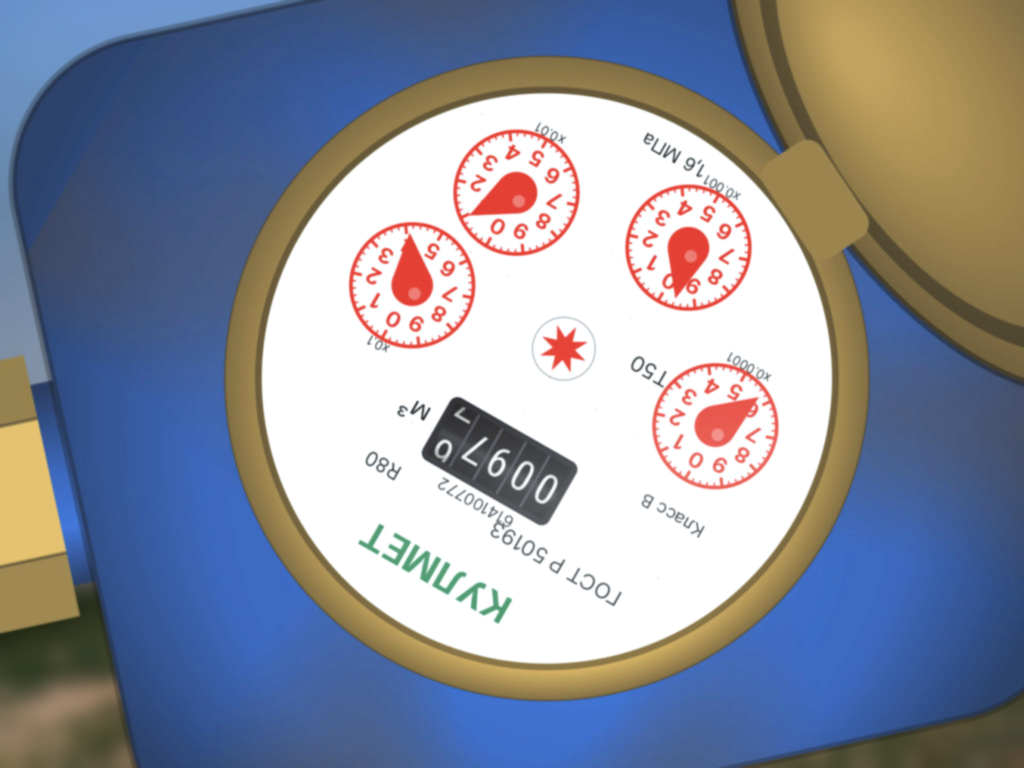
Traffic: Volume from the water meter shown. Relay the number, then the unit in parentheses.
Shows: 976.4095 (m³)
